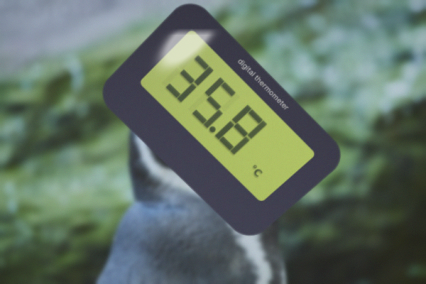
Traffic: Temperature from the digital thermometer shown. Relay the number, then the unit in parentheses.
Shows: 35.8 (°C)
